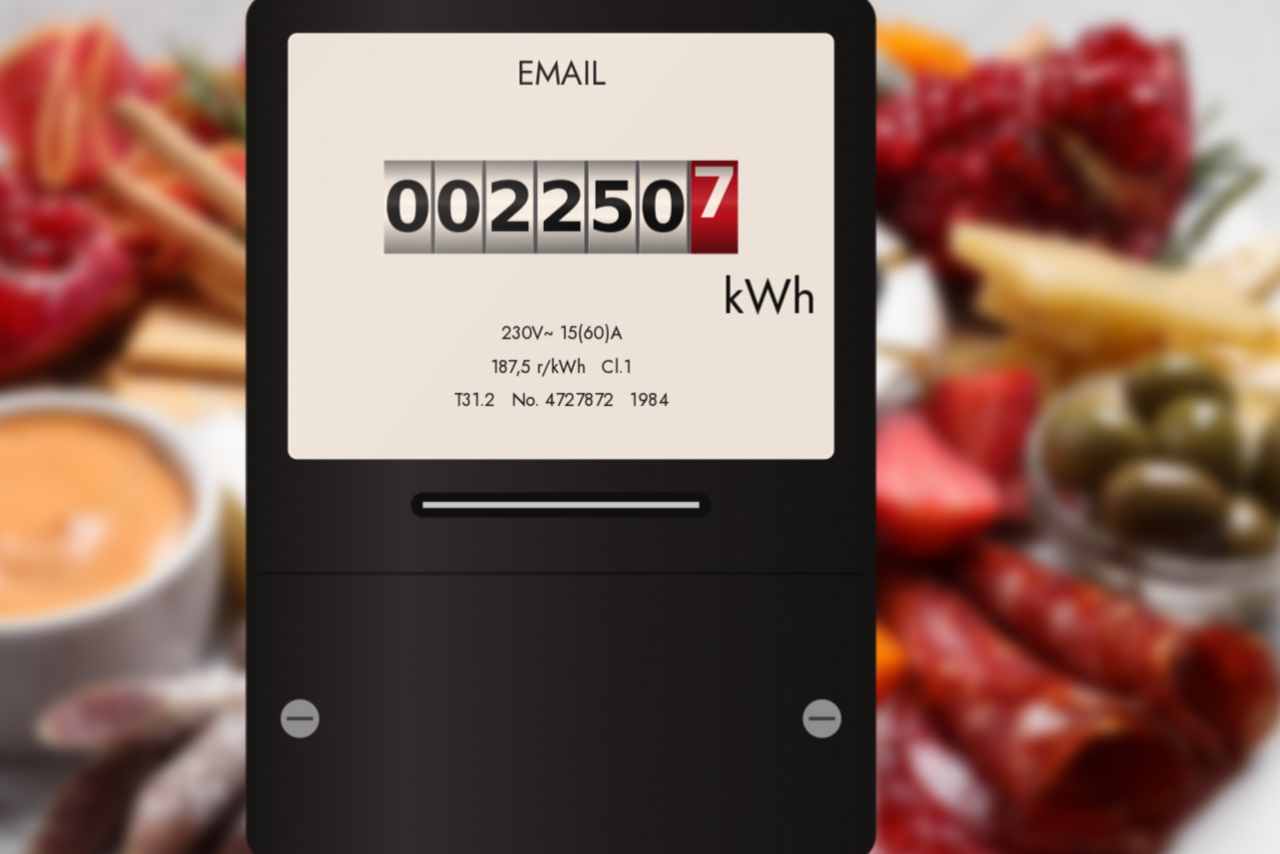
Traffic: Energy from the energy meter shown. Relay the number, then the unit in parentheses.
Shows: 2250.7 (kWh)
